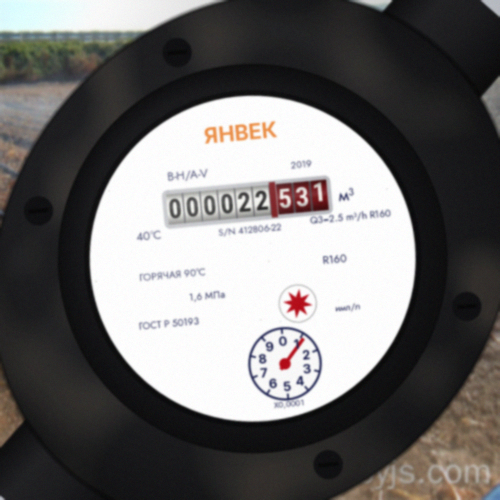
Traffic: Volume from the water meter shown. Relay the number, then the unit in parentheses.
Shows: 22.5311 (m³)
